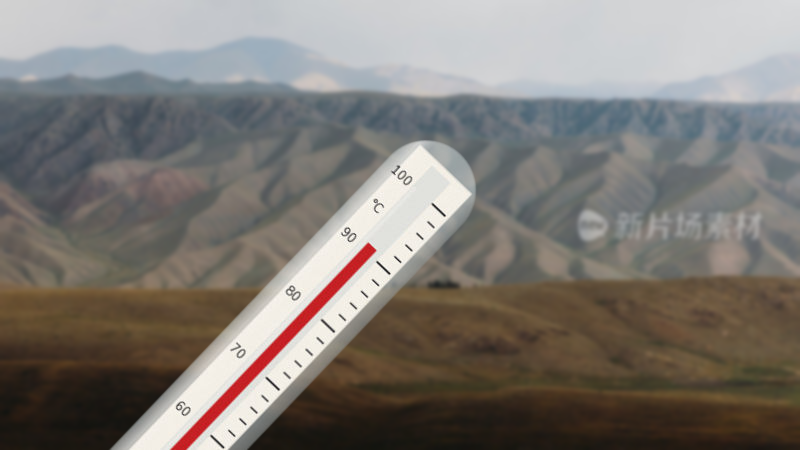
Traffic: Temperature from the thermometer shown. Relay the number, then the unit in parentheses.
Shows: 91 (°C)
